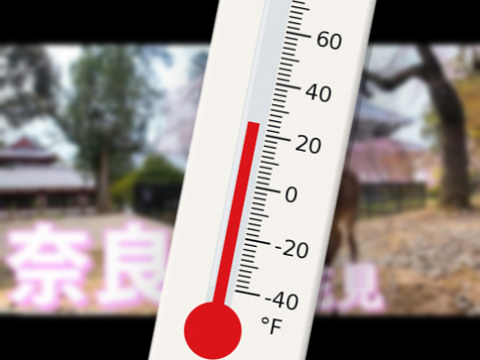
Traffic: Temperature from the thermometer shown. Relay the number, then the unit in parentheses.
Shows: 24 (°F)
